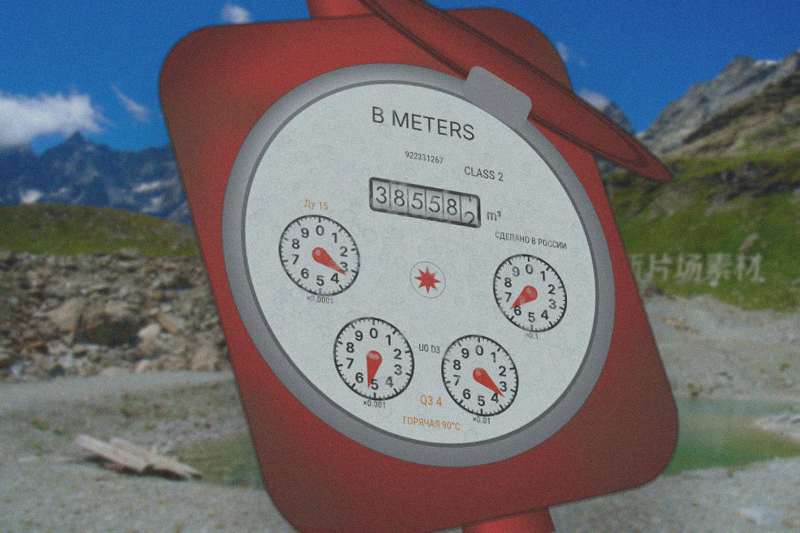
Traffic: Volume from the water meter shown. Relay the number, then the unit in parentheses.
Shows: 385581.6353 (m³)
